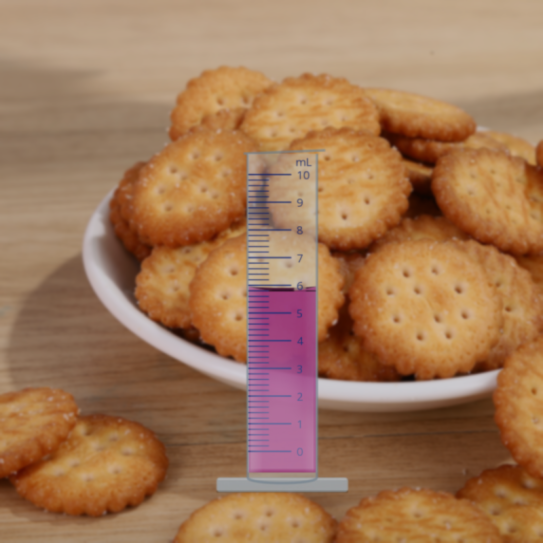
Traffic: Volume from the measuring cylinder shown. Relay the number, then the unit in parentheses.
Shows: 5.8 (mL)
